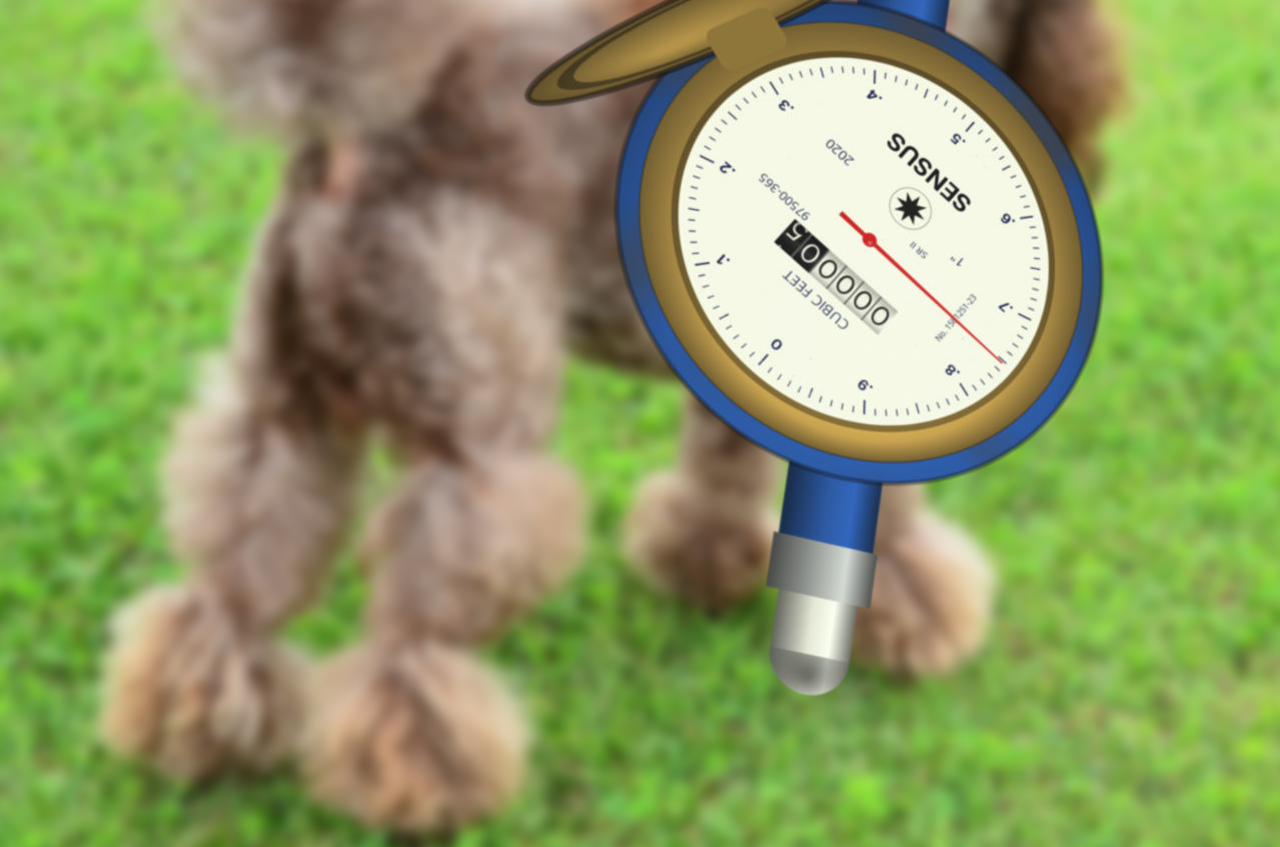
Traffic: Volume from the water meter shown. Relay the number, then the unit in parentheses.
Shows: 4.75 (ft³)
